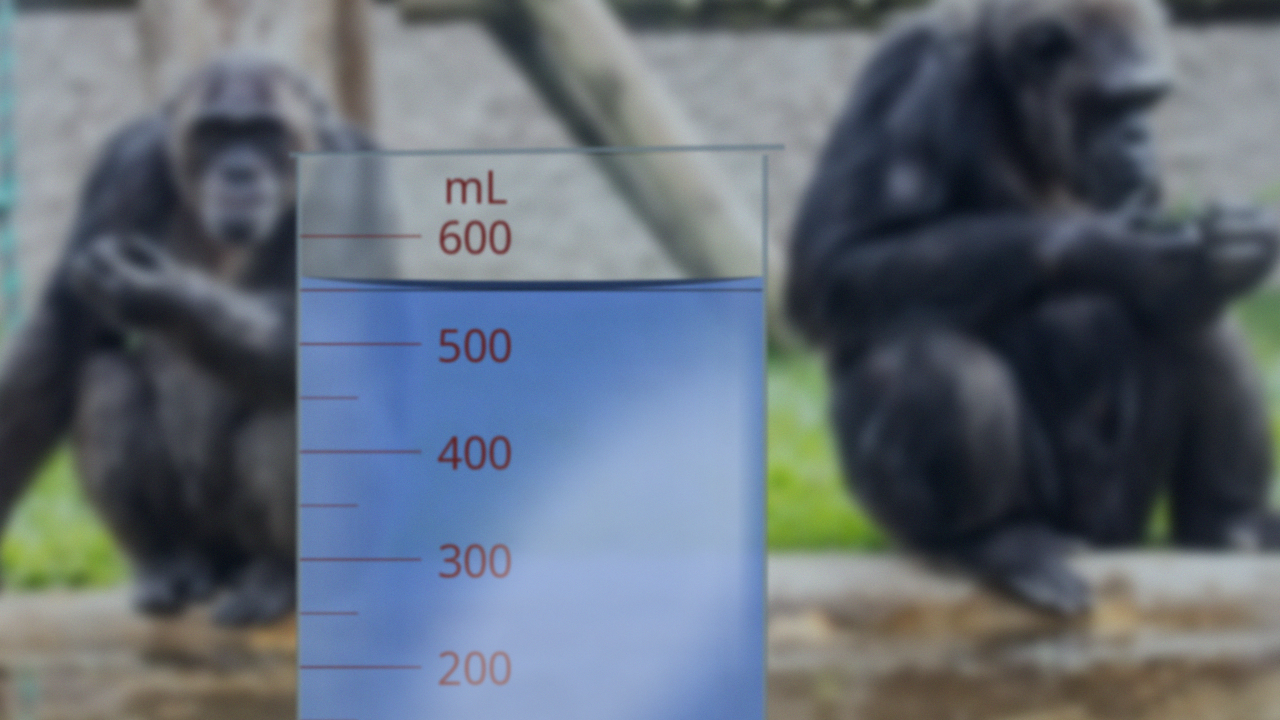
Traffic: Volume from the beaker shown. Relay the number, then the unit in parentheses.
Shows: 550 (mL)
